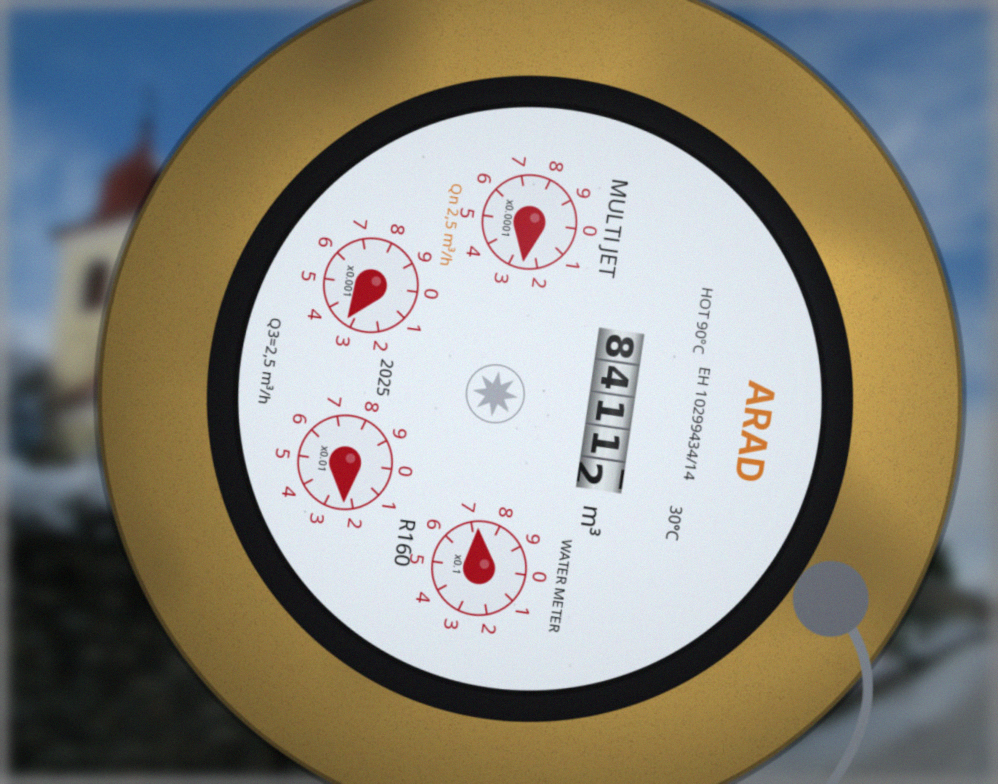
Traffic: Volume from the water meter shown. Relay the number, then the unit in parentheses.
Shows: 84111.7232 (m³)
